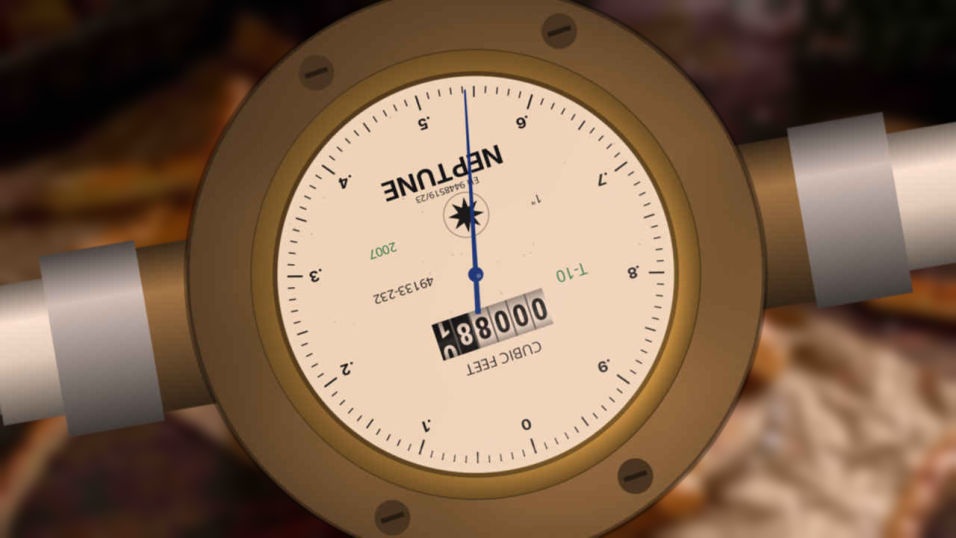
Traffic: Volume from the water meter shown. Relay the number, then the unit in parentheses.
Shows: 880.54 (ft³)
